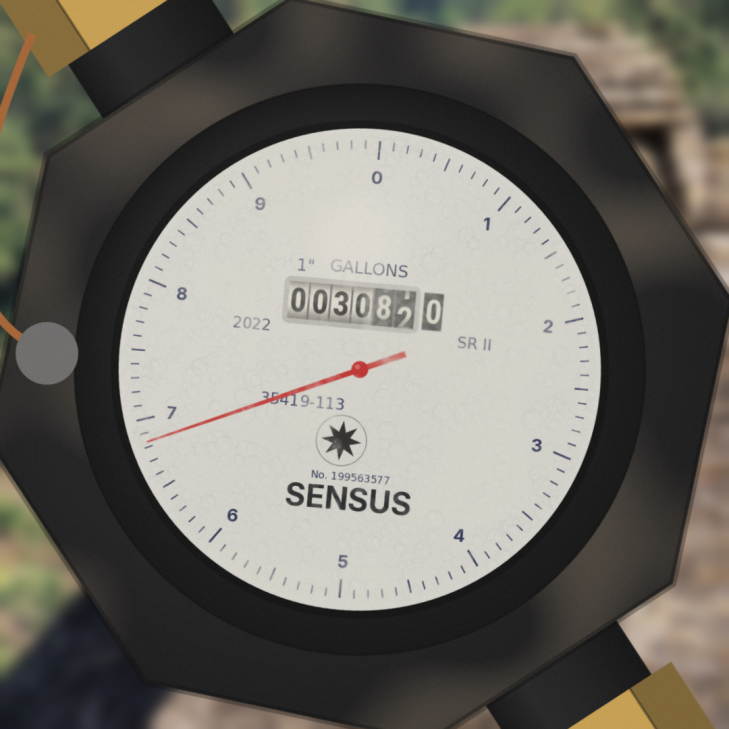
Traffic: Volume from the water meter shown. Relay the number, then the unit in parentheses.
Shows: 30816.8 (gal)
